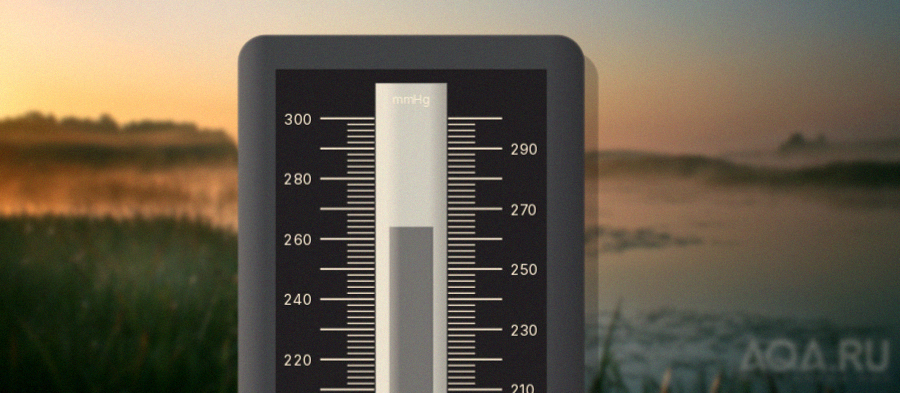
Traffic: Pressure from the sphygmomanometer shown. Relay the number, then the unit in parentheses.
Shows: 264 (mmHg)
